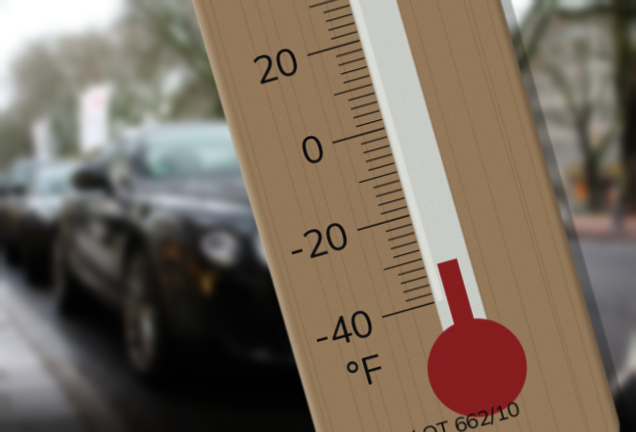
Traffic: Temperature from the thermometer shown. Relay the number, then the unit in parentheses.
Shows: -32 (°F)
